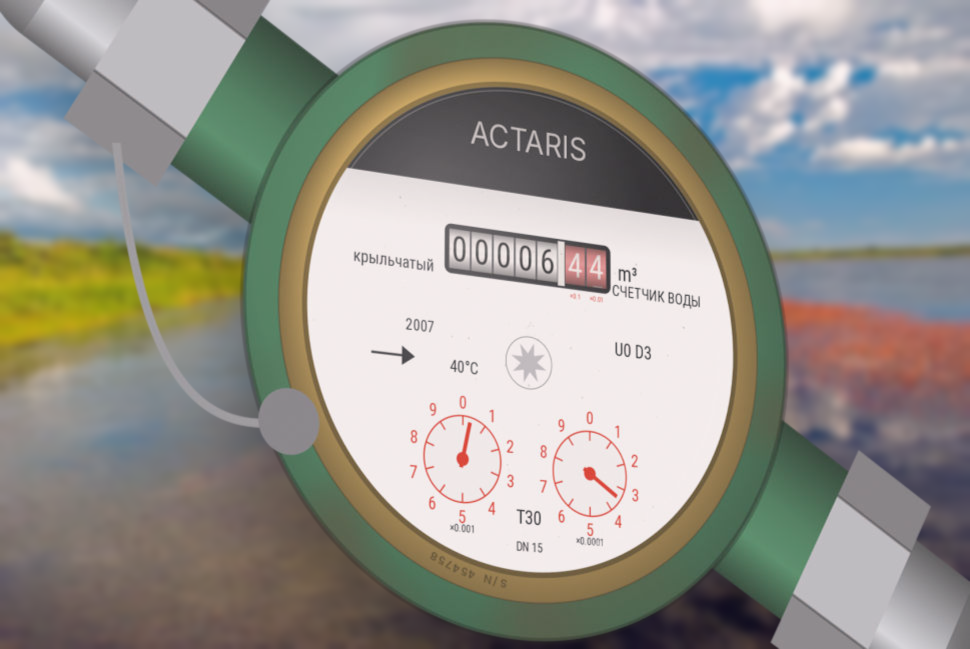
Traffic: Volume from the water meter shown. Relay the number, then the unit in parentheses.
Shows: 6.4403 (m³)
